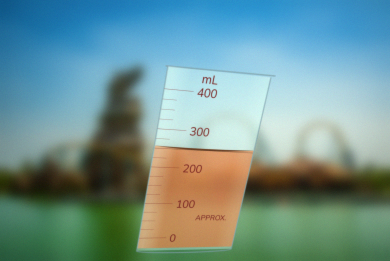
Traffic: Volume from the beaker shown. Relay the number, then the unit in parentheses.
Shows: 250 (mL)
